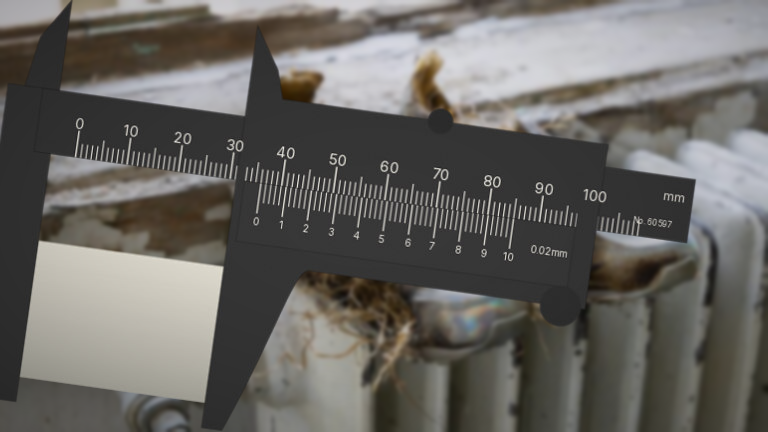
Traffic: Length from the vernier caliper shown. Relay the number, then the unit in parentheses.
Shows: 36.0 (mm)
